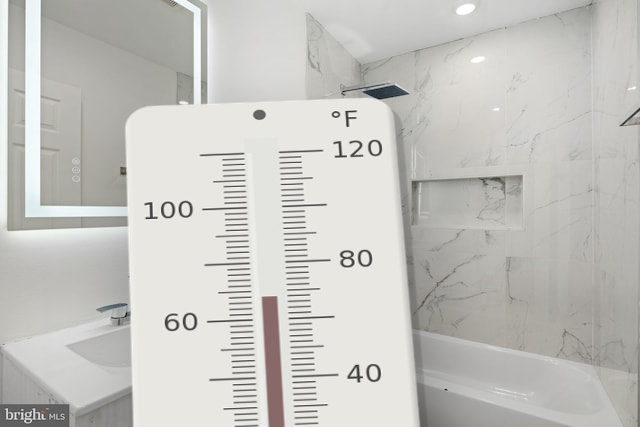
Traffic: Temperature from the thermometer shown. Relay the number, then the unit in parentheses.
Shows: 68 (°F)
